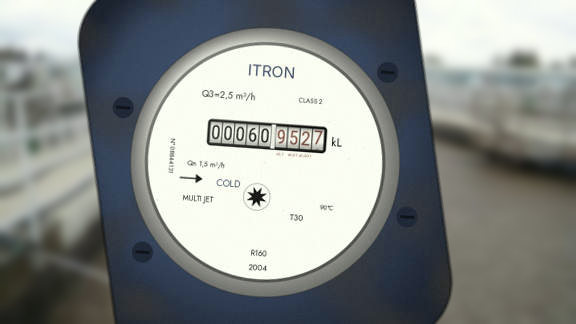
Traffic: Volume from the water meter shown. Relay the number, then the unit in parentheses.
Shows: 60.9527 (kL)
